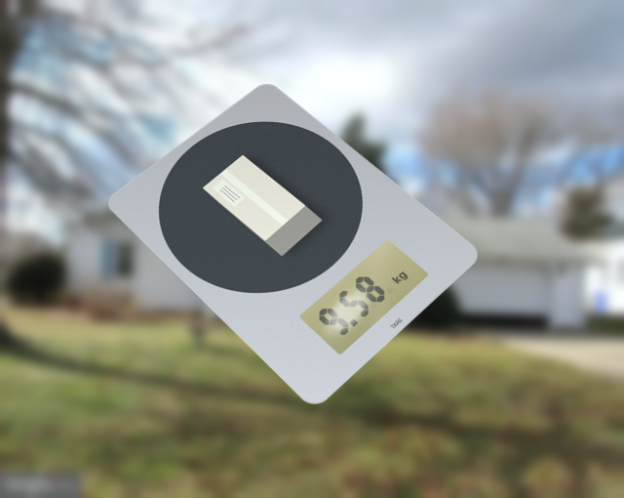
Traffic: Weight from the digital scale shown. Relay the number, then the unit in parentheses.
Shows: 9.58 (kg)
